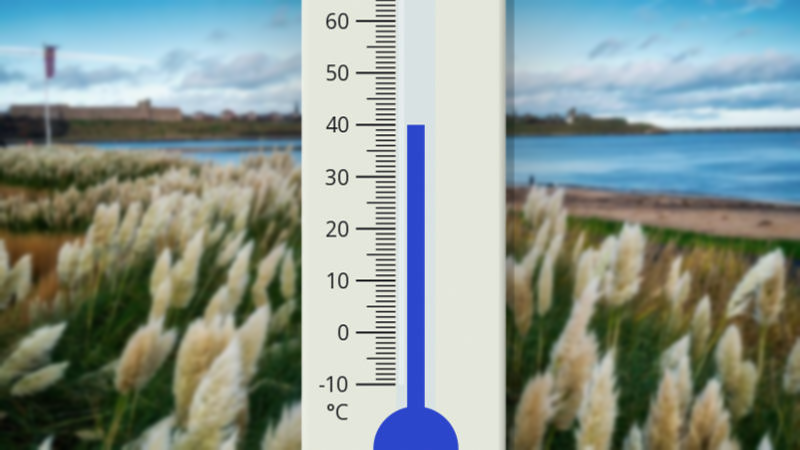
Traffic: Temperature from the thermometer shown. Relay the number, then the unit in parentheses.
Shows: 40 (°C)
